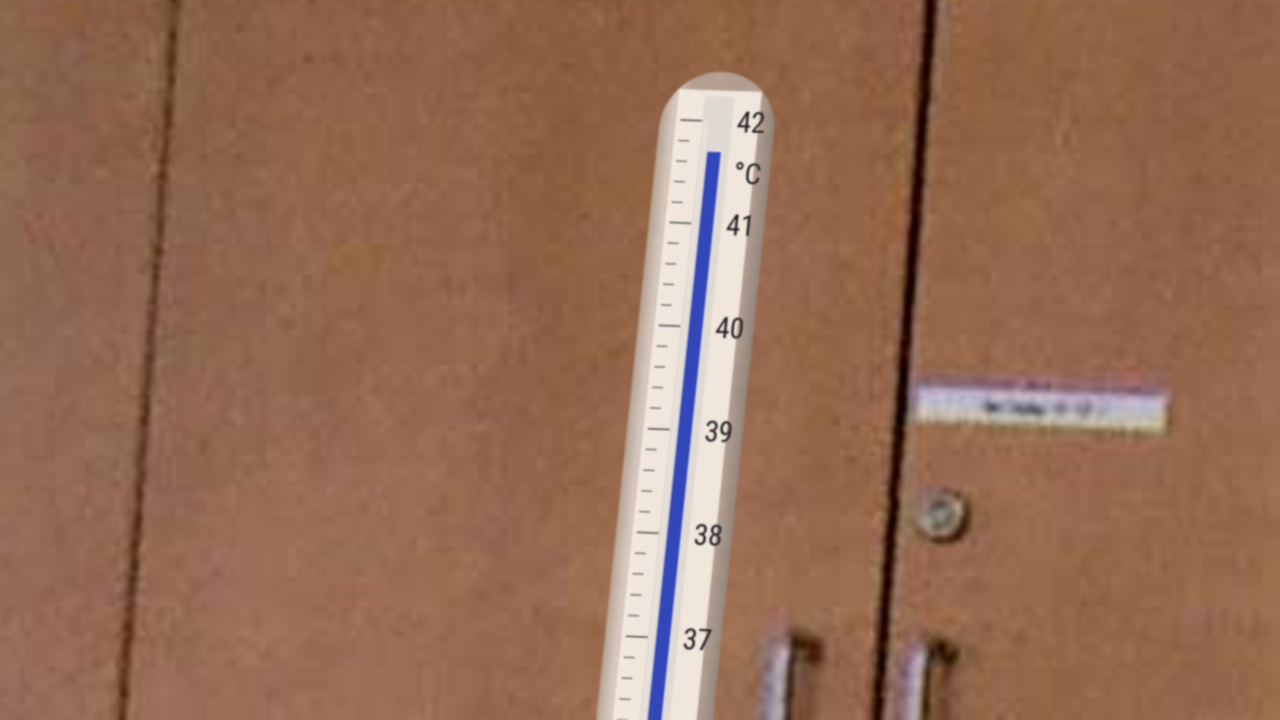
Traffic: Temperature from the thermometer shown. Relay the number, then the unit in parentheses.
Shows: 41.7 (°C)
